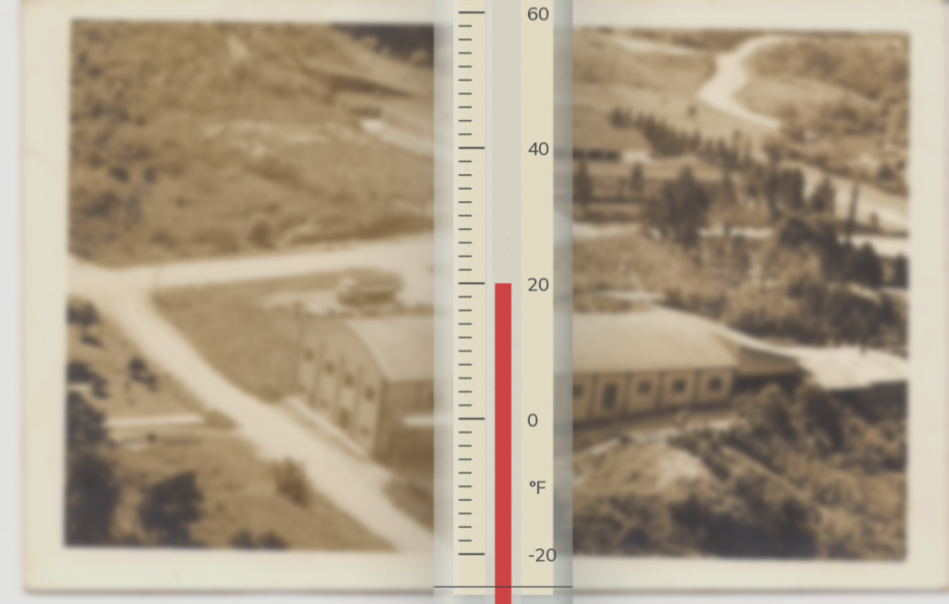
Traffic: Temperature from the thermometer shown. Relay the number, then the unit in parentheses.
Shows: 20 (°F)
